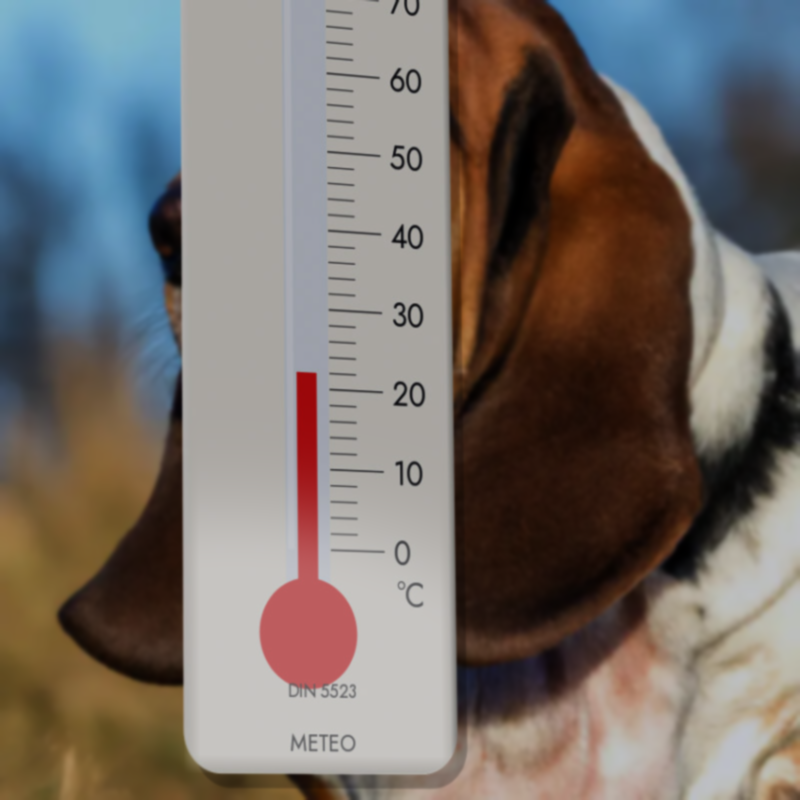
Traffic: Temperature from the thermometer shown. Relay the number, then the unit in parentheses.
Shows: 22 (°C)
